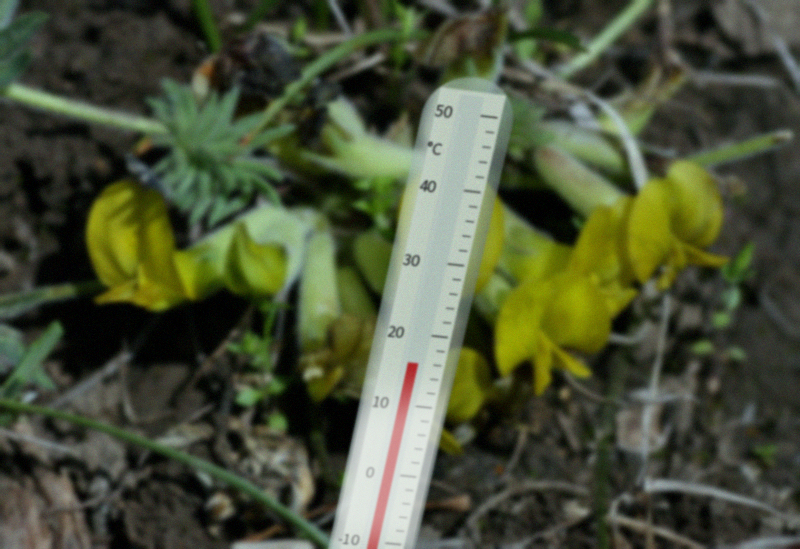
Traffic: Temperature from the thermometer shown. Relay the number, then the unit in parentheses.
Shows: 16 (°C)
